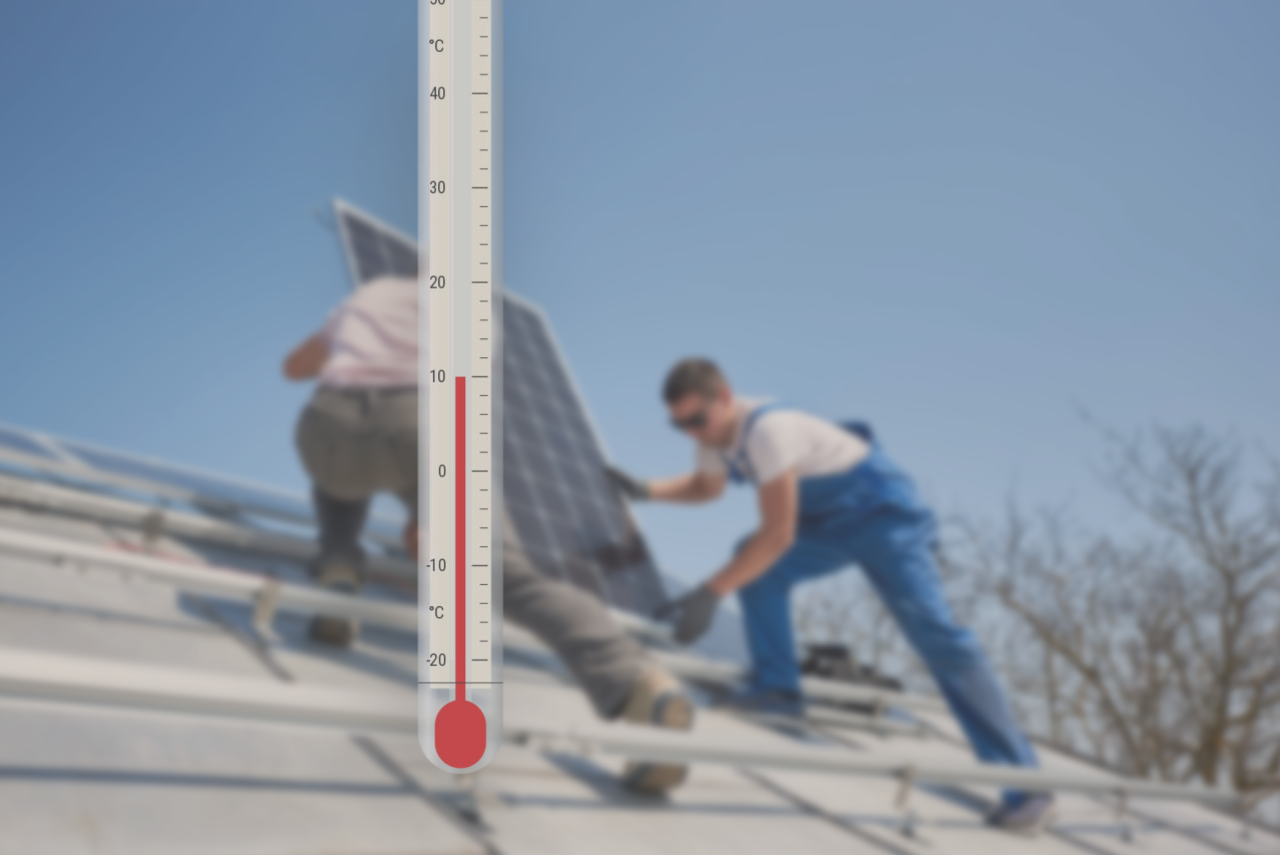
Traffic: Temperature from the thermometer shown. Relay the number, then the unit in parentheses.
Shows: 10 (°C)
